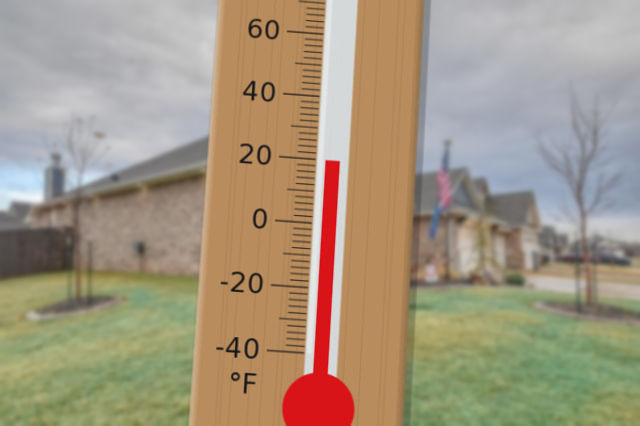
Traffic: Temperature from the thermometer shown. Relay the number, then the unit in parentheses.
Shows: 20 (°F)
